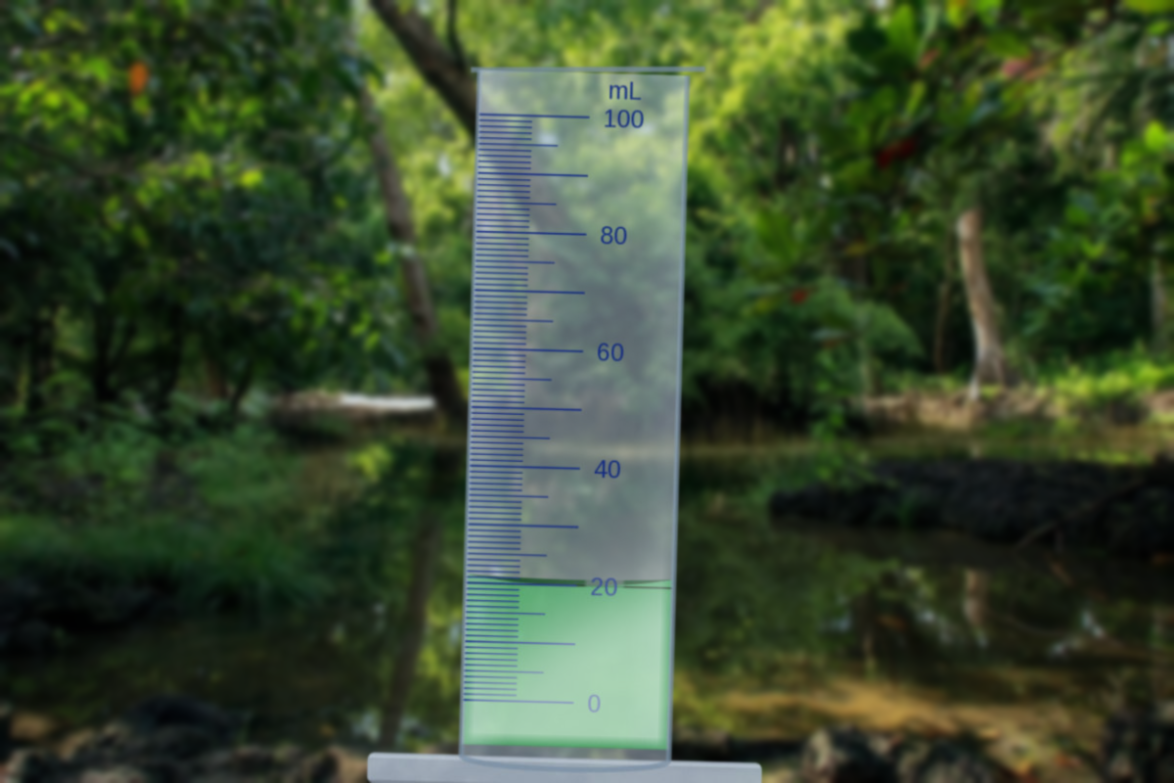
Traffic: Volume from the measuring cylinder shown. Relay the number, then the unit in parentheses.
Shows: 20 (mL)
